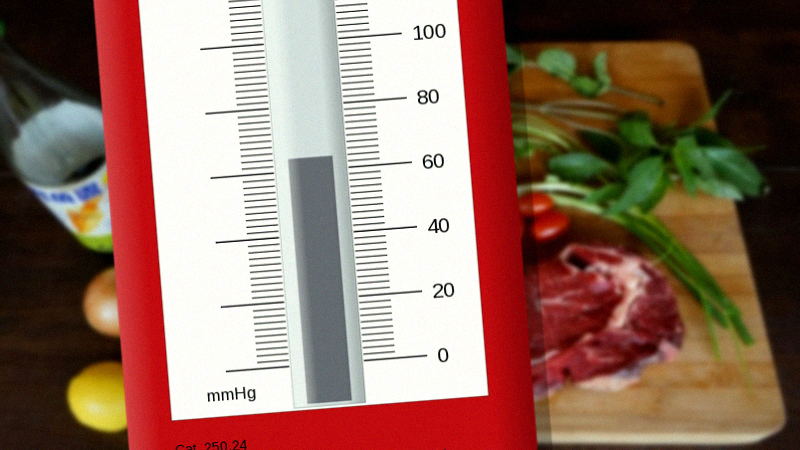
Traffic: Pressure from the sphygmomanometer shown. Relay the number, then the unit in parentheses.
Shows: 64 (mmHg)
